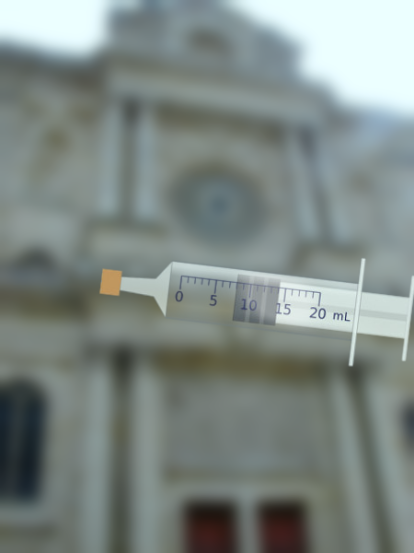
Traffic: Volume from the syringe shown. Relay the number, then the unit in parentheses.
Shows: 8 (mL)
